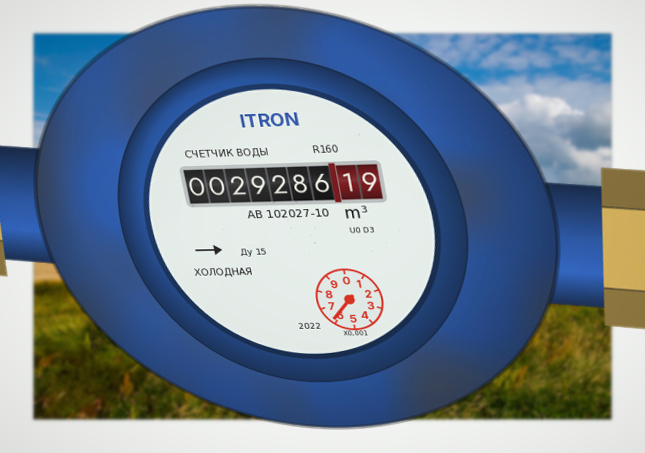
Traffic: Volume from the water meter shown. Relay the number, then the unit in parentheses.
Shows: 29286.196 (m³)
